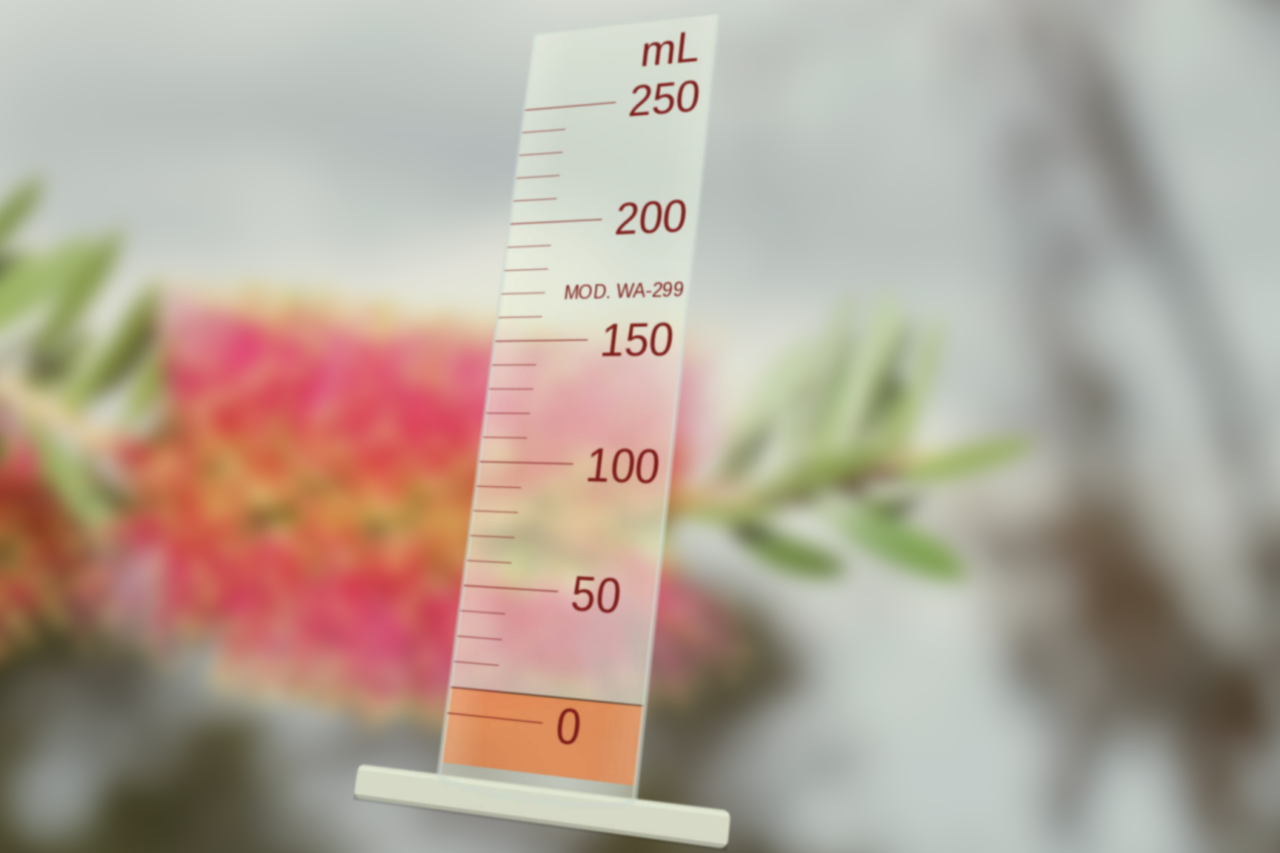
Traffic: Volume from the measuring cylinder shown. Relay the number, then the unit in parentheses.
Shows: 10 (mL)
